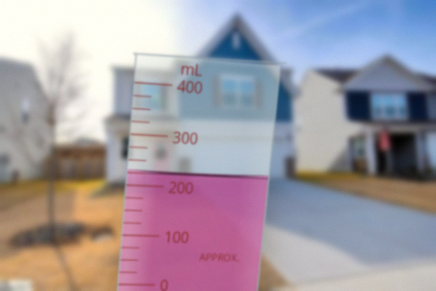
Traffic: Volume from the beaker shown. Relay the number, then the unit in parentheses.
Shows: 225 (mL)
